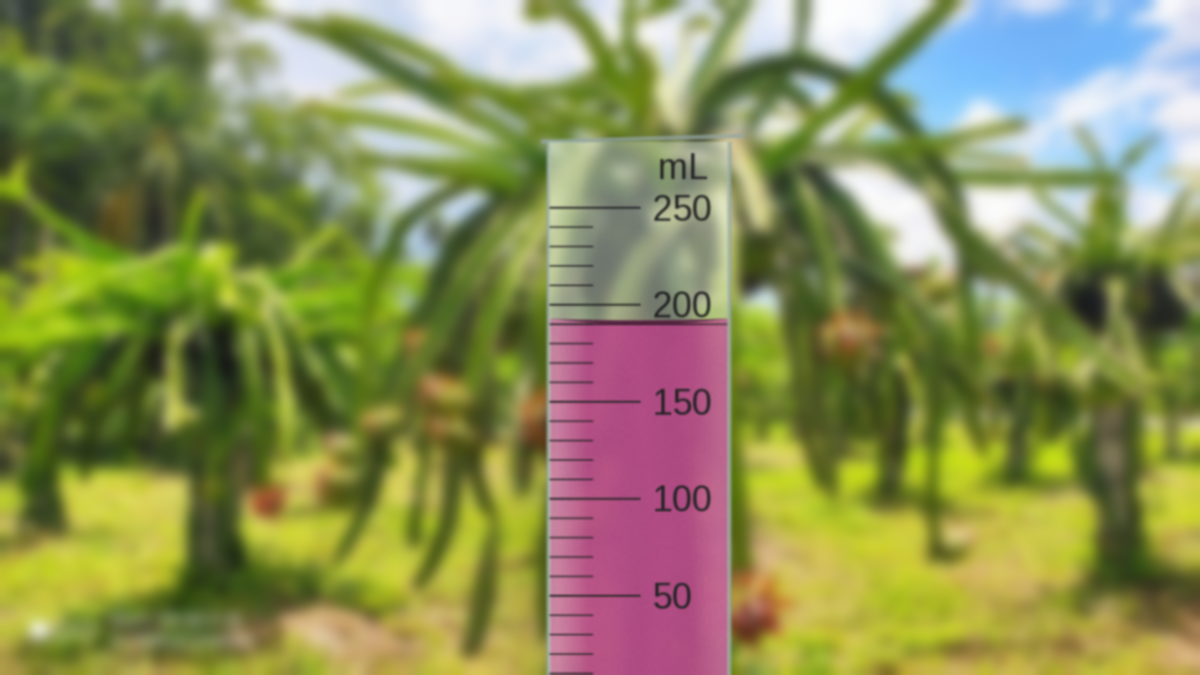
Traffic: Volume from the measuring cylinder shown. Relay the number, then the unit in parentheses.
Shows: 190 (mL)
